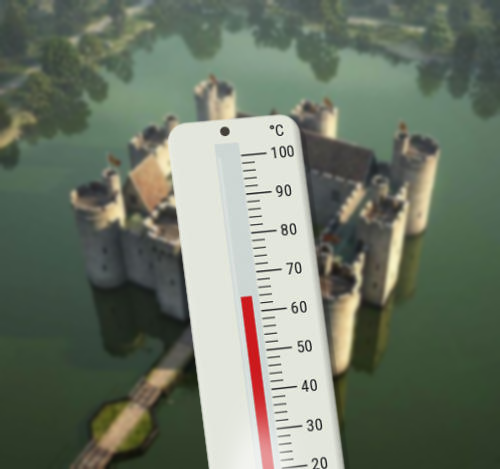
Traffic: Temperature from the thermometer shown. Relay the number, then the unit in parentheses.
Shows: 64 (°C)
